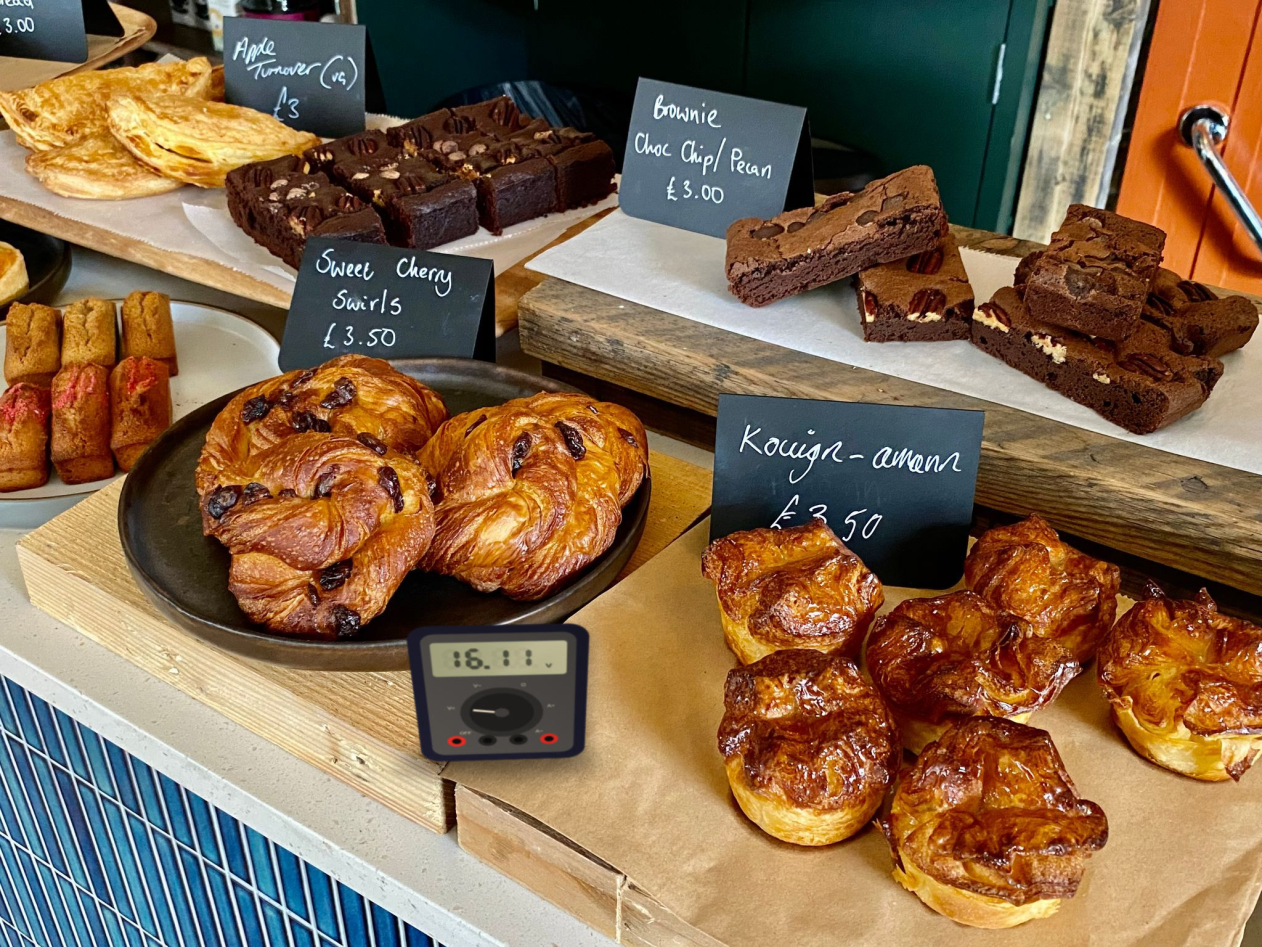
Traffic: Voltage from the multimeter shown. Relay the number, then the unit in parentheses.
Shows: 16.11 (V)
